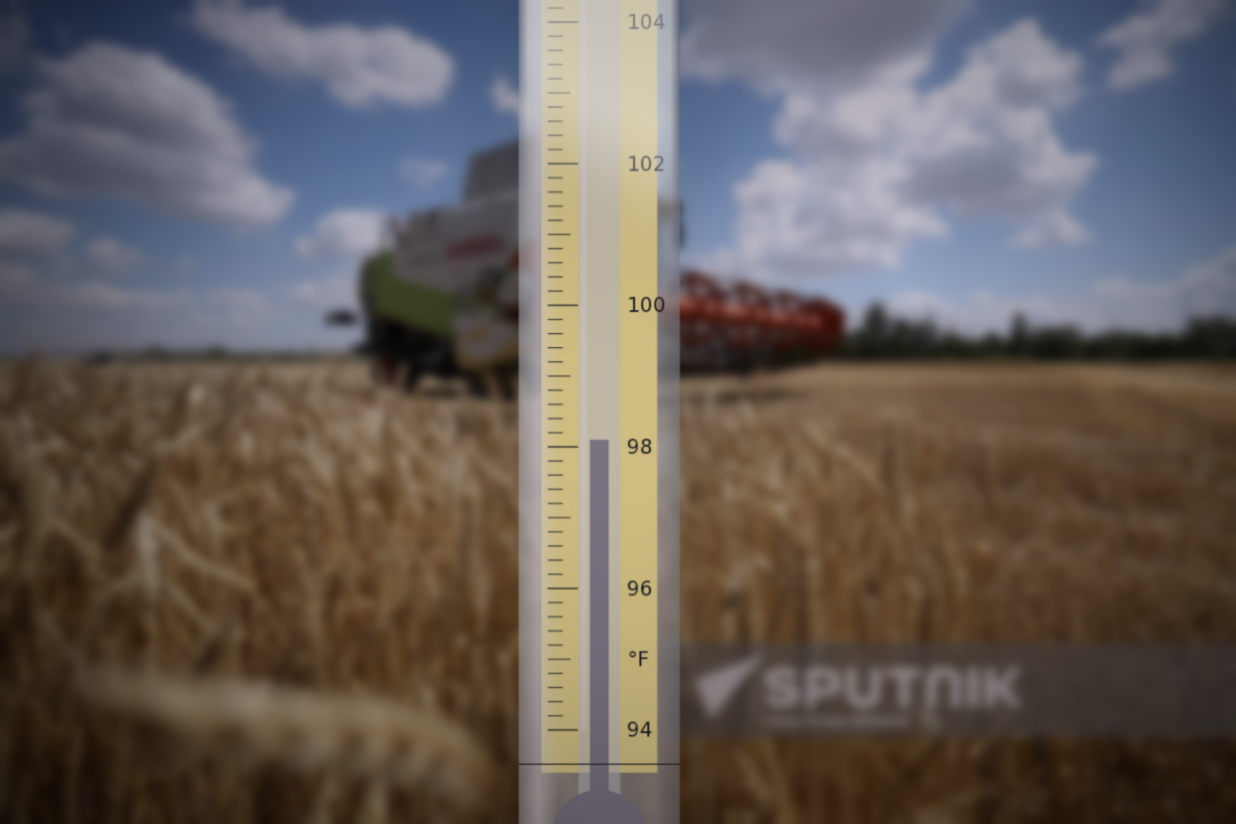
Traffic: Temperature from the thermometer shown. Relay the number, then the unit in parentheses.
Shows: 98.1 (°F)
